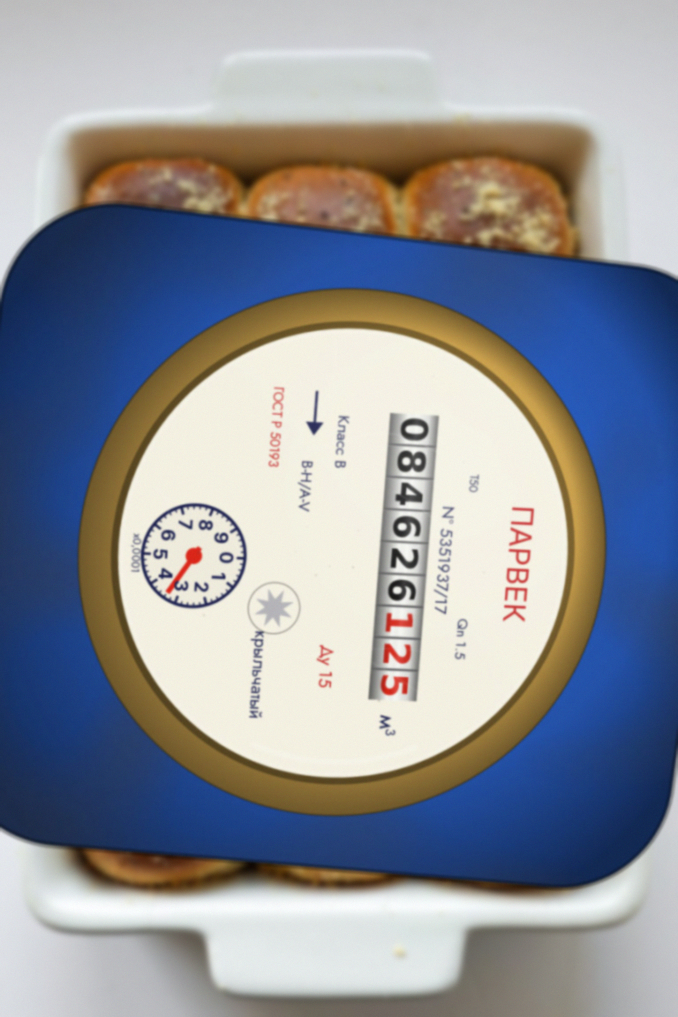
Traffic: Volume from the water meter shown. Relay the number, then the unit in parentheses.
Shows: 84626.1253 (m³)
